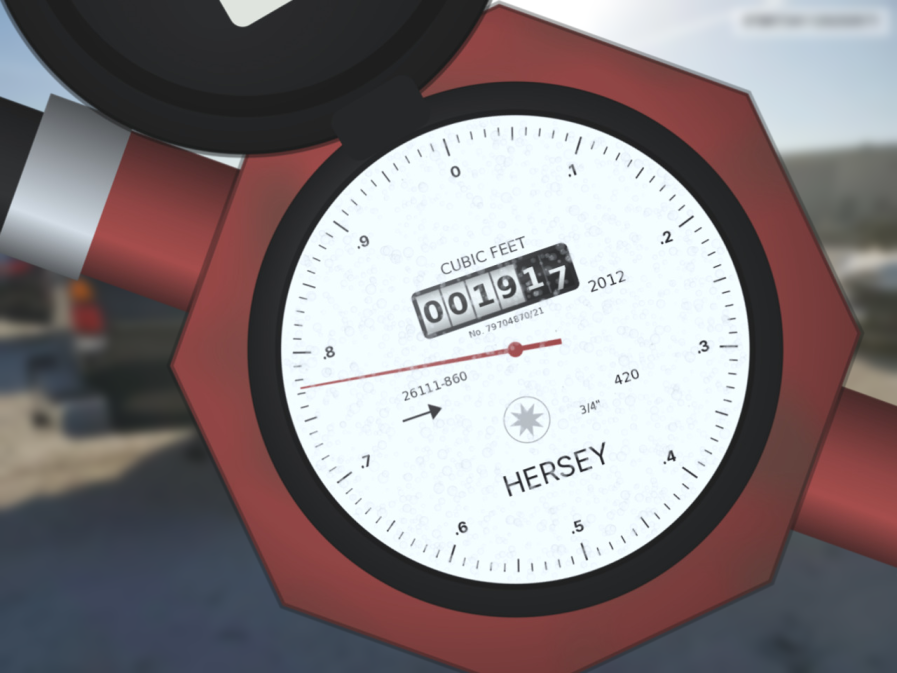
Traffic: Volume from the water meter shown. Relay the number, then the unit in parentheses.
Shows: 1916.77 (ft³)
